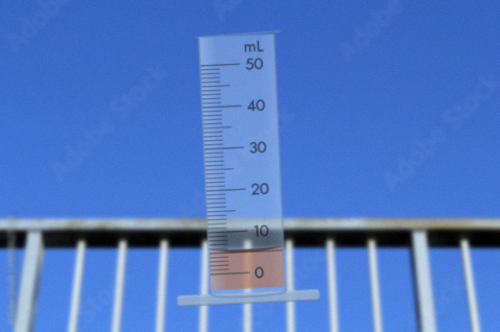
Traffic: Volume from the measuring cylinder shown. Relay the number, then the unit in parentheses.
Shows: 5 (mL)
